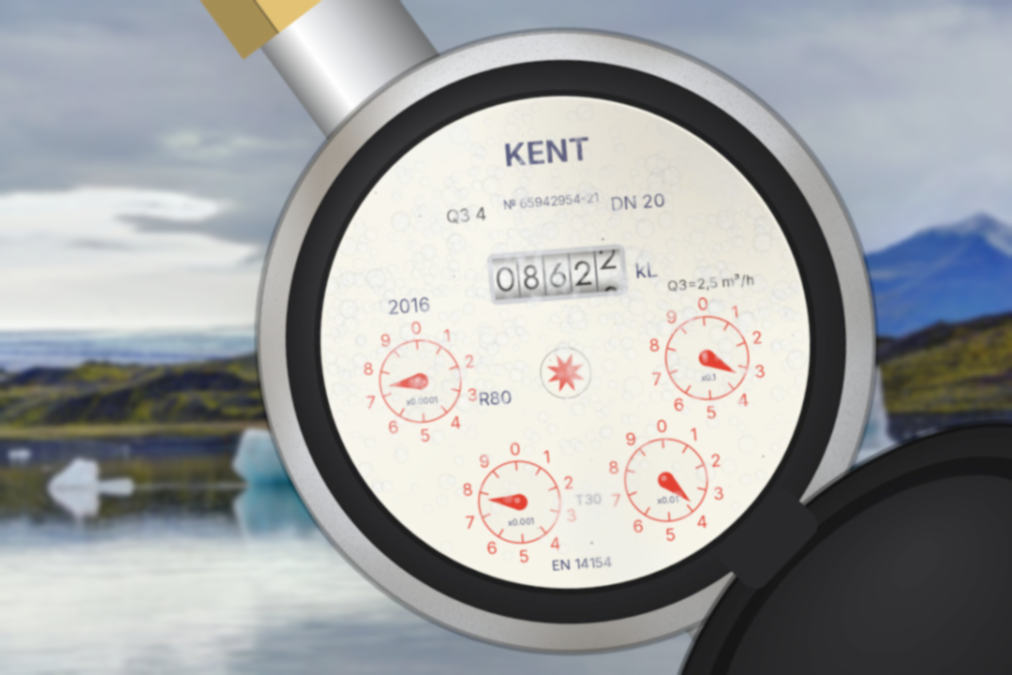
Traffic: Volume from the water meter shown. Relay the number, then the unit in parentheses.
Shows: 8622.3377 (kL)
